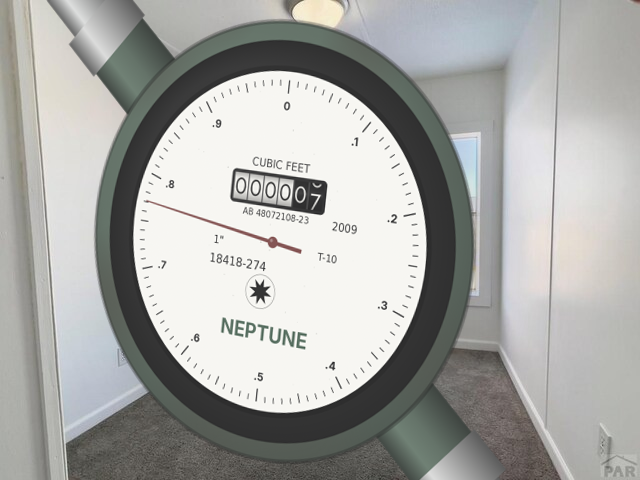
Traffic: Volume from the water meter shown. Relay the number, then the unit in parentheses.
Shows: 6.77 (ft³)
